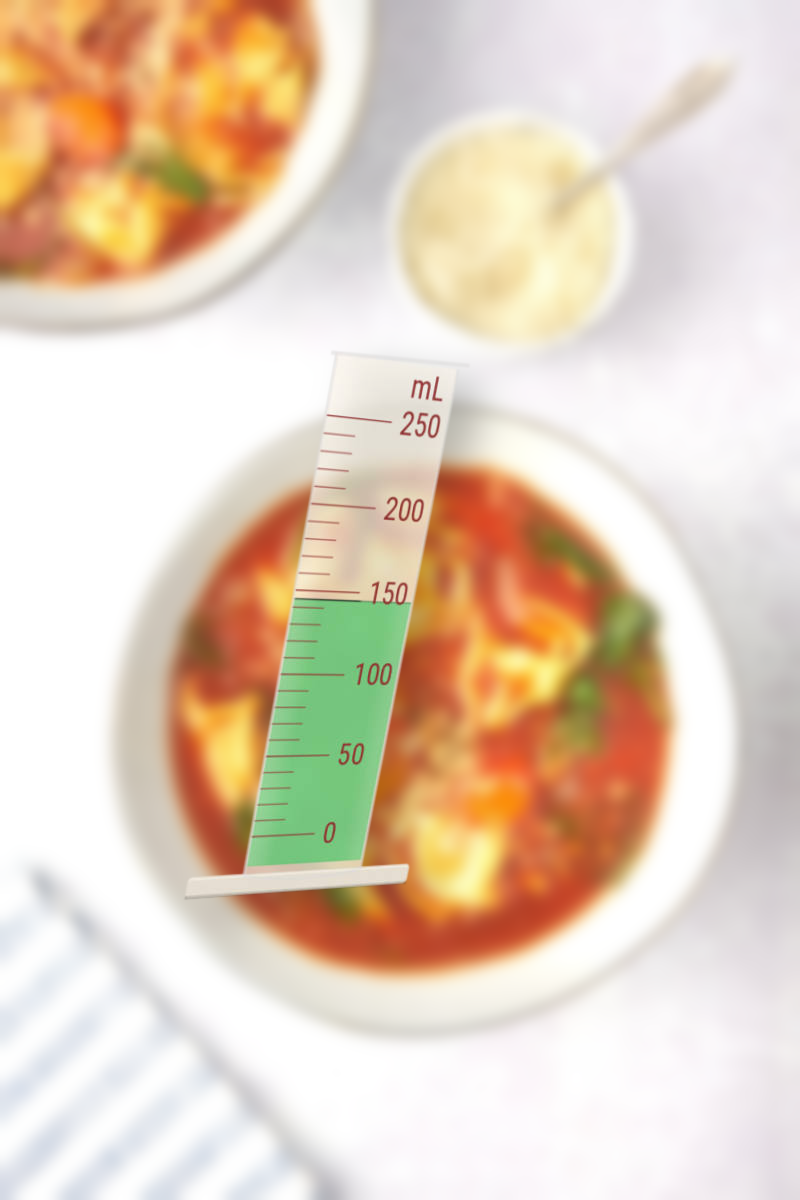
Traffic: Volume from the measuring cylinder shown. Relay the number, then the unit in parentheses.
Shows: 145 (mL)
